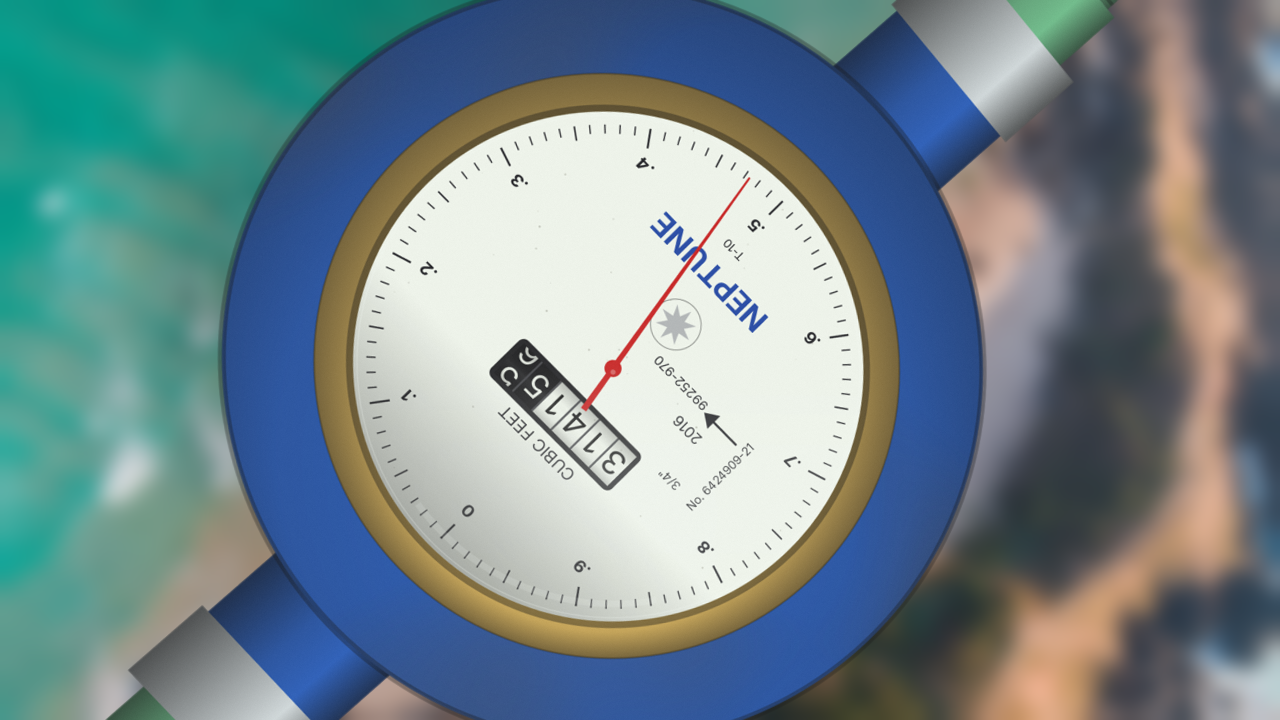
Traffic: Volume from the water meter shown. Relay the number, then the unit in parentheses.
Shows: 314155.47 (ft³)
